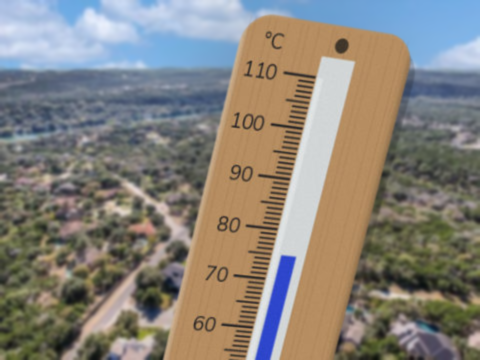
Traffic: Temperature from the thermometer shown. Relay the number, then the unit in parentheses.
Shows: 75 (°C)
